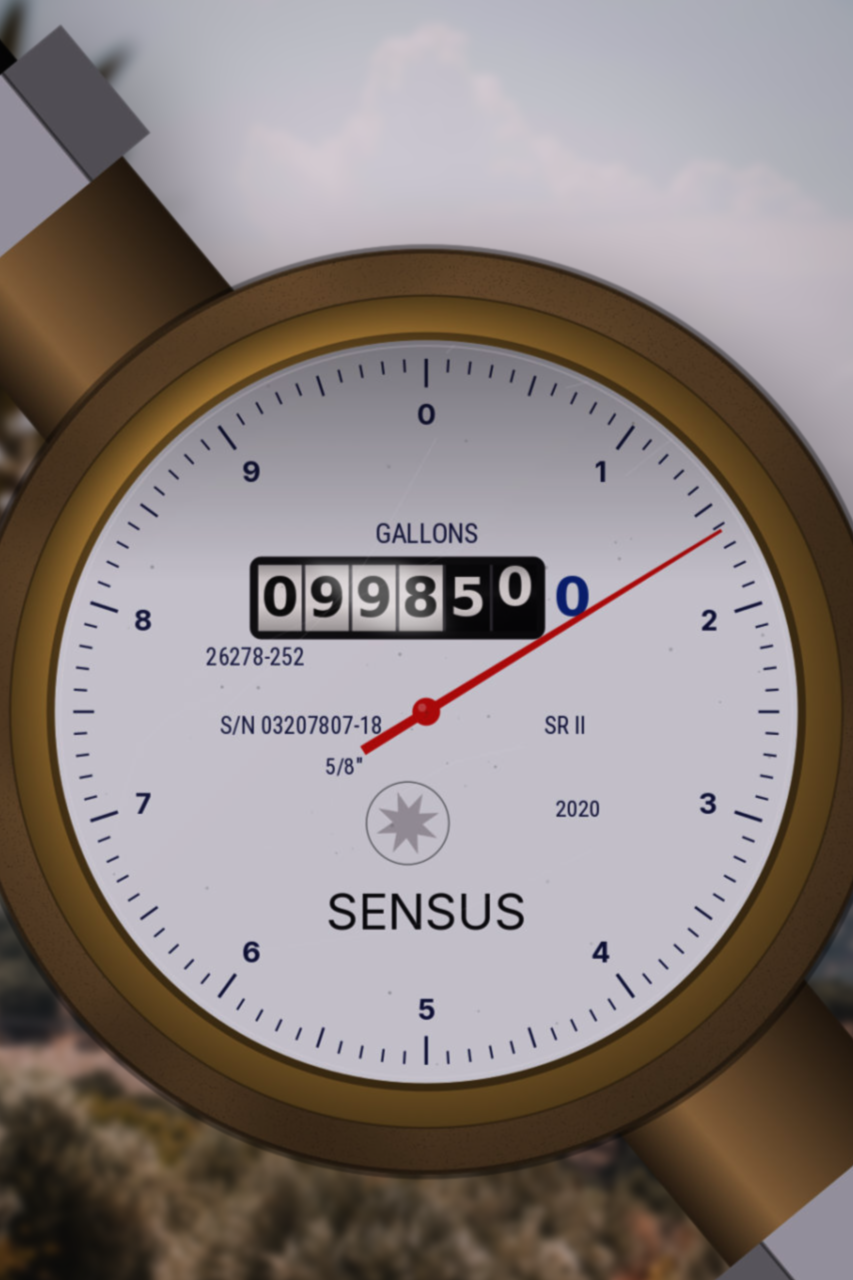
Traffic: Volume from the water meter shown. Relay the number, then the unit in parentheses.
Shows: 998501.6 (gal)
